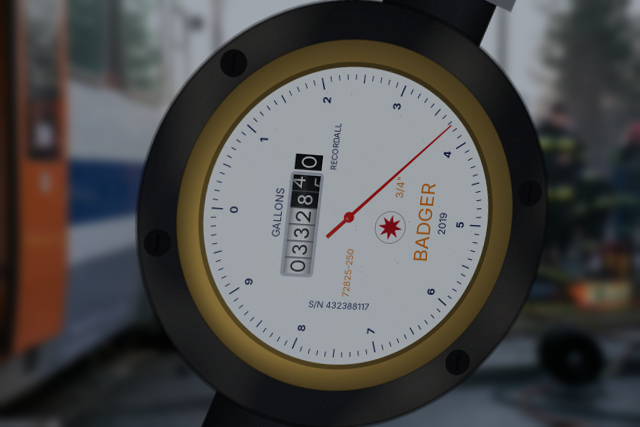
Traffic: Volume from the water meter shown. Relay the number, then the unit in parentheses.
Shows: 332843.7 (gal)
